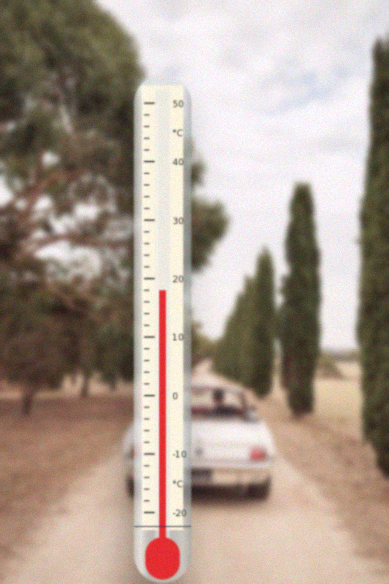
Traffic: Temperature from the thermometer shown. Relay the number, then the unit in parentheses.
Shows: 18 (°C)
